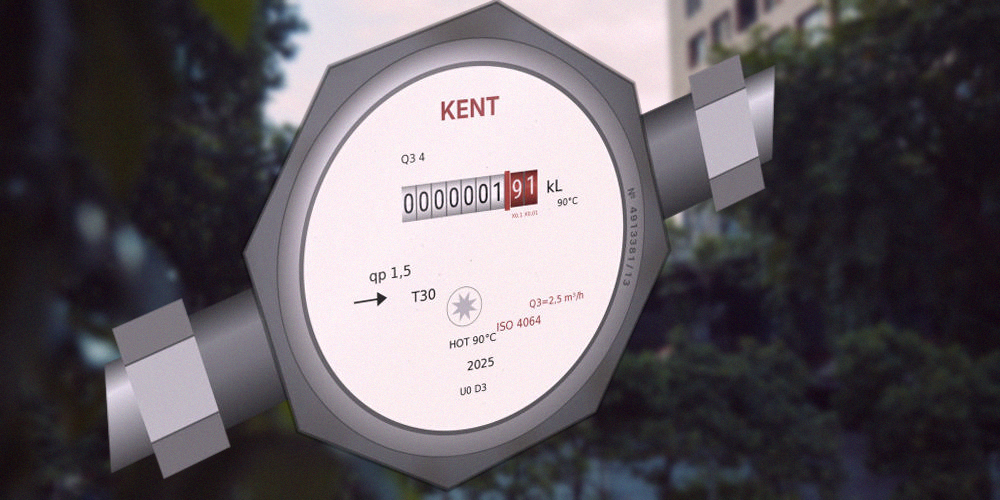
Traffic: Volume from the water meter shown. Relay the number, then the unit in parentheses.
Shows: 1.91 (kL)
